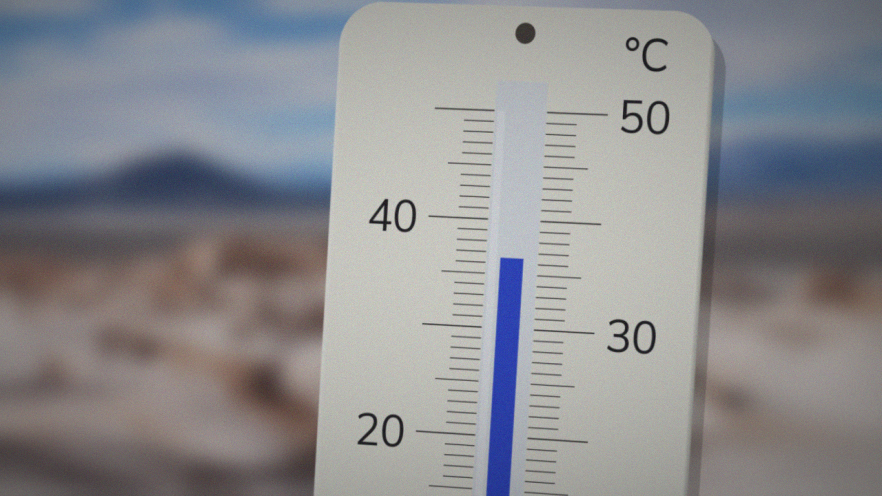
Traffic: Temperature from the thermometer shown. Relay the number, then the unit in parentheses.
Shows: 36.5 (°C)
